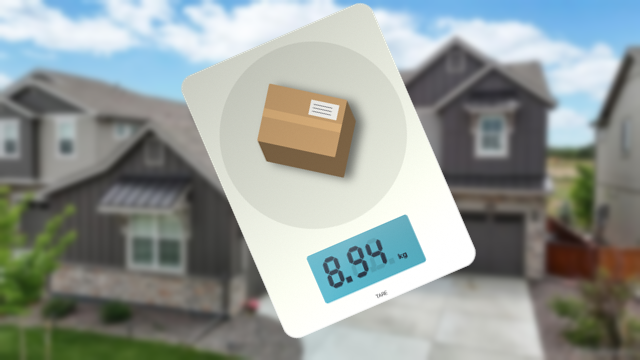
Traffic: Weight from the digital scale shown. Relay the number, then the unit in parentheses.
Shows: 8.94 (kg)
